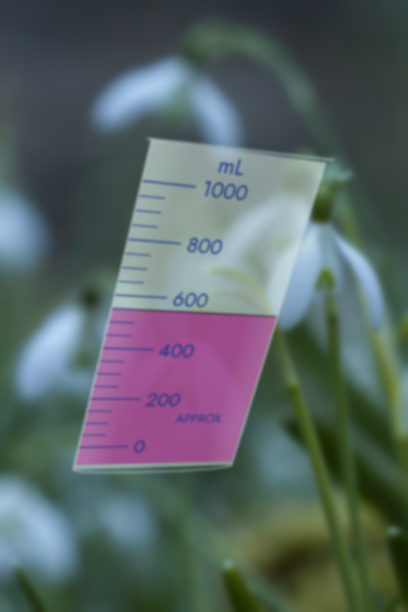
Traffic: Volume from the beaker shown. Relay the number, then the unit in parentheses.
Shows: 550 (mL)
